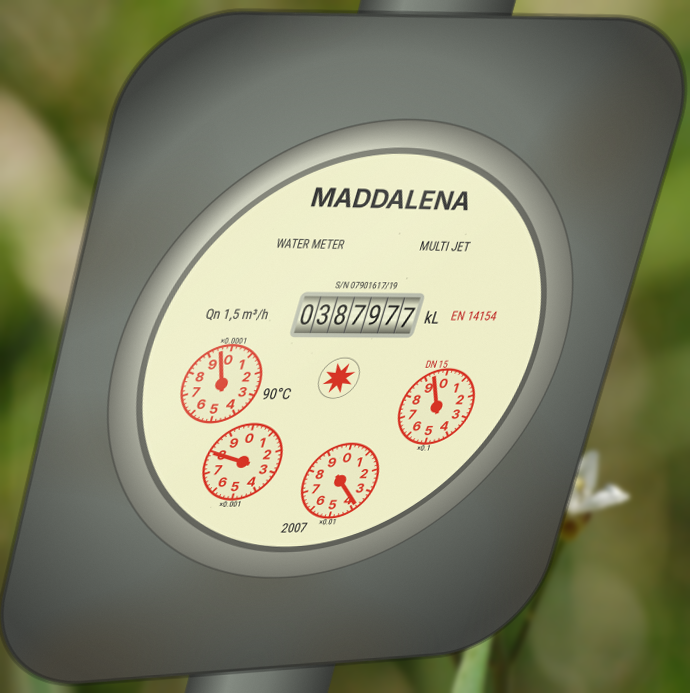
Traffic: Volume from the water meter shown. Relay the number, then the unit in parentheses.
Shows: 387976.9379 (kL)
